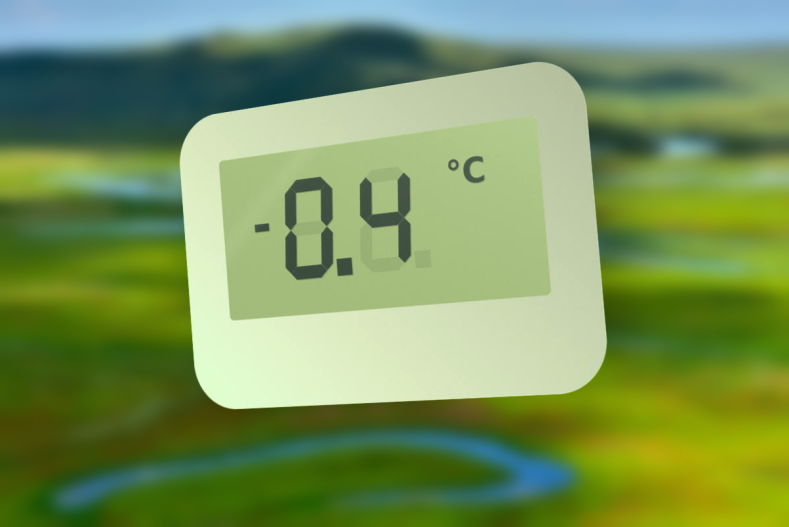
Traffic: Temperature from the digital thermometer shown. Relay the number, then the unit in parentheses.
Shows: -0.4 (°C)
